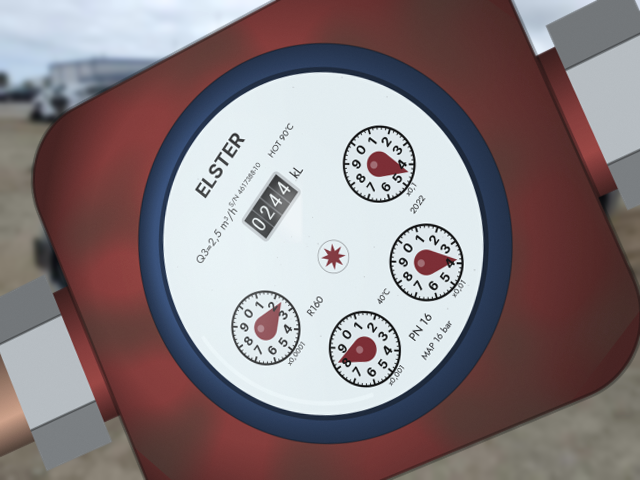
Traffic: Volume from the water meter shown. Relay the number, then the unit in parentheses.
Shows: 244.4382 (kL)
